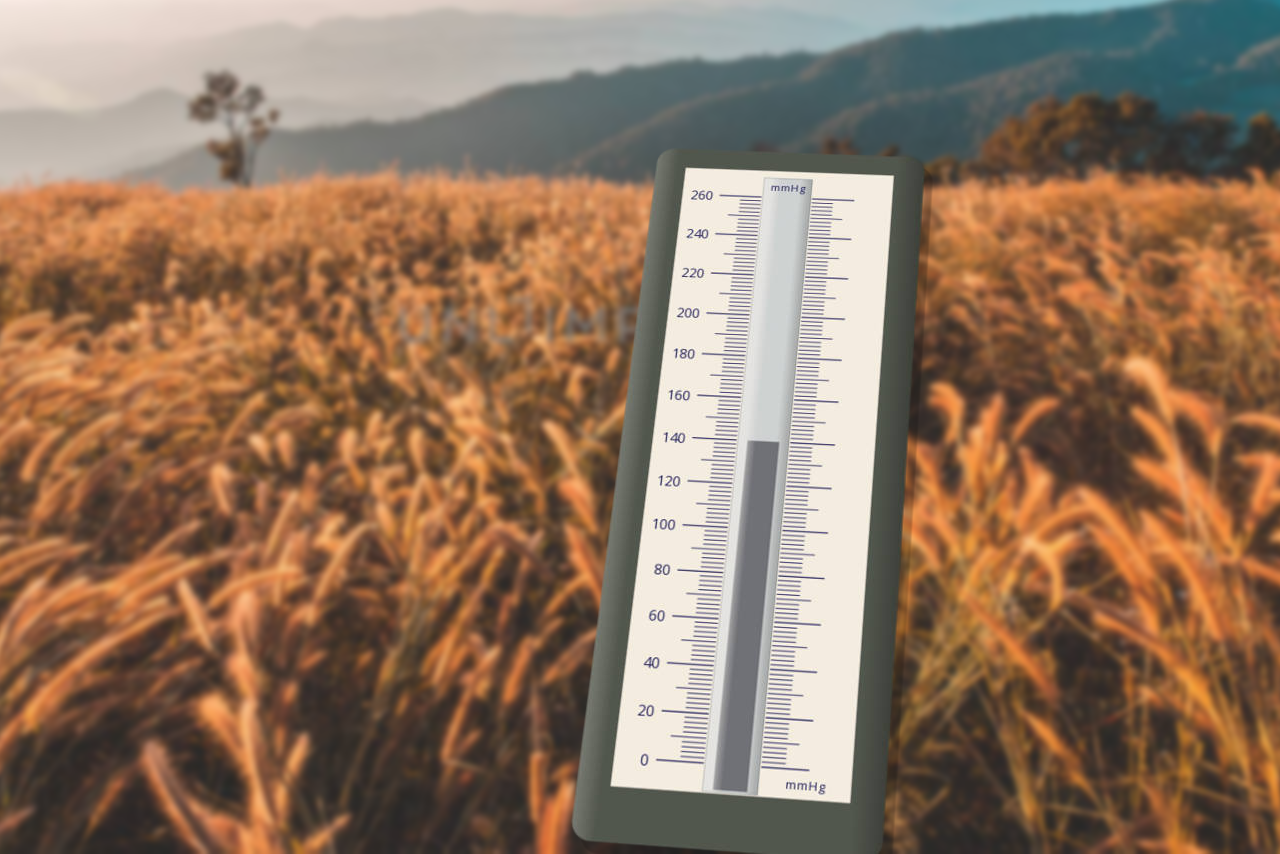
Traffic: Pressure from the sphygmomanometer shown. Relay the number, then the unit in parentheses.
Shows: 140 (mmHg)
